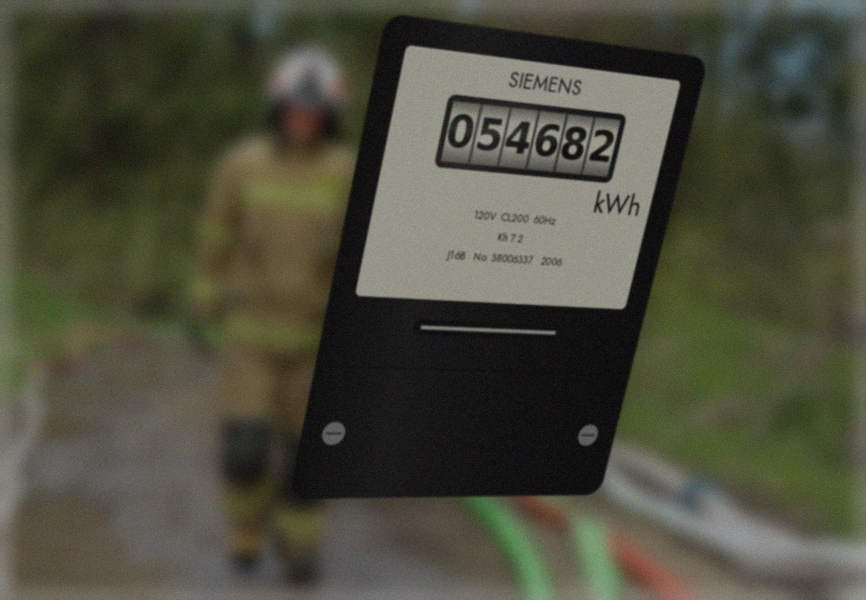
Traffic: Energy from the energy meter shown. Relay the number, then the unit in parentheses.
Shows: 54682 (kWh)
